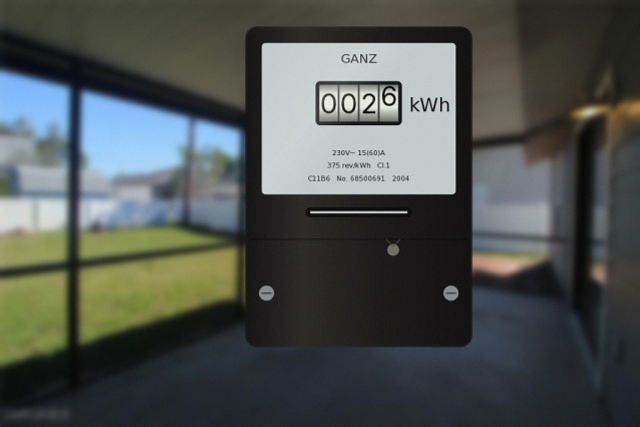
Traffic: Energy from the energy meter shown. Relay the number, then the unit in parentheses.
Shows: 26 (kWh)
